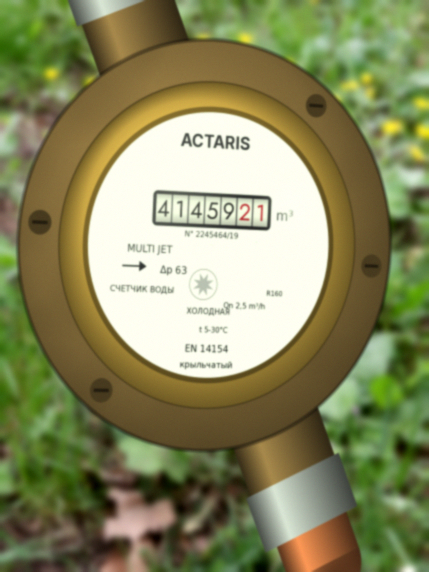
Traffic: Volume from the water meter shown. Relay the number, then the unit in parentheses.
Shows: 41459.21 (m³)
